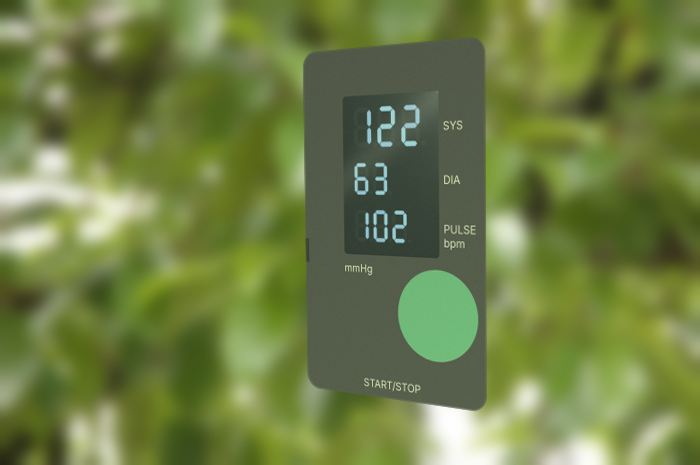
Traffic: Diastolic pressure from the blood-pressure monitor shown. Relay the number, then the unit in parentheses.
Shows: 63 (mmHg)
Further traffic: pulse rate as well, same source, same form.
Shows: 102 (bpm)
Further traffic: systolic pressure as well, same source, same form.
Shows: 122 (mmHg)
